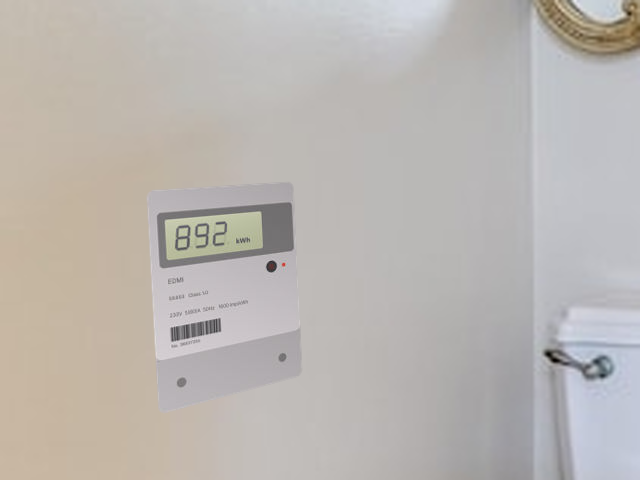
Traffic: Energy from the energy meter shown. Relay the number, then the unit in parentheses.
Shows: 892 (kWh)
